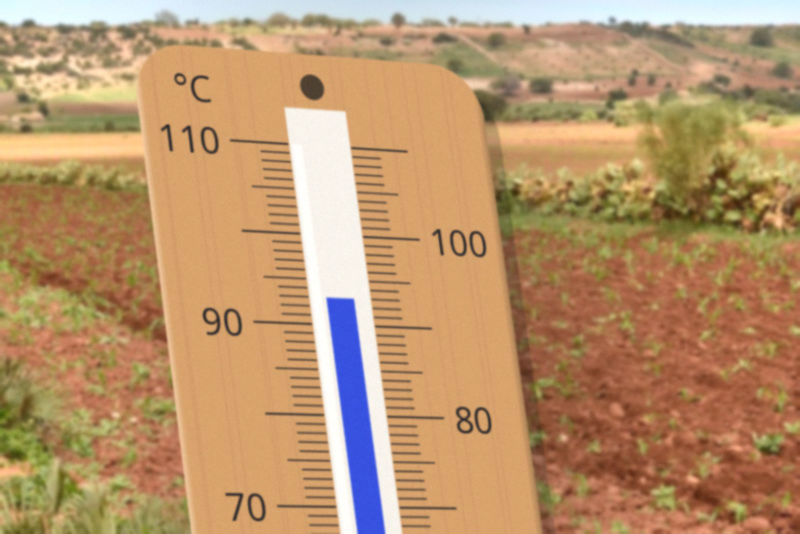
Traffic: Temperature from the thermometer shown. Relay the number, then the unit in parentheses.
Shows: 93 (°C)
